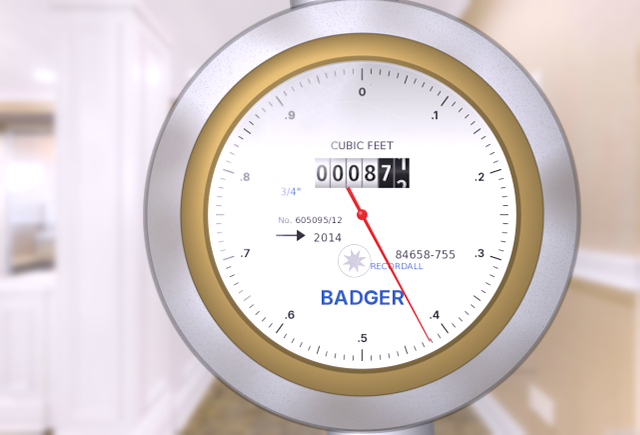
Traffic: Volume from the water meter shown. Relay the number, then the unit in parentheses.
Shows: 871.42 (ft³)
